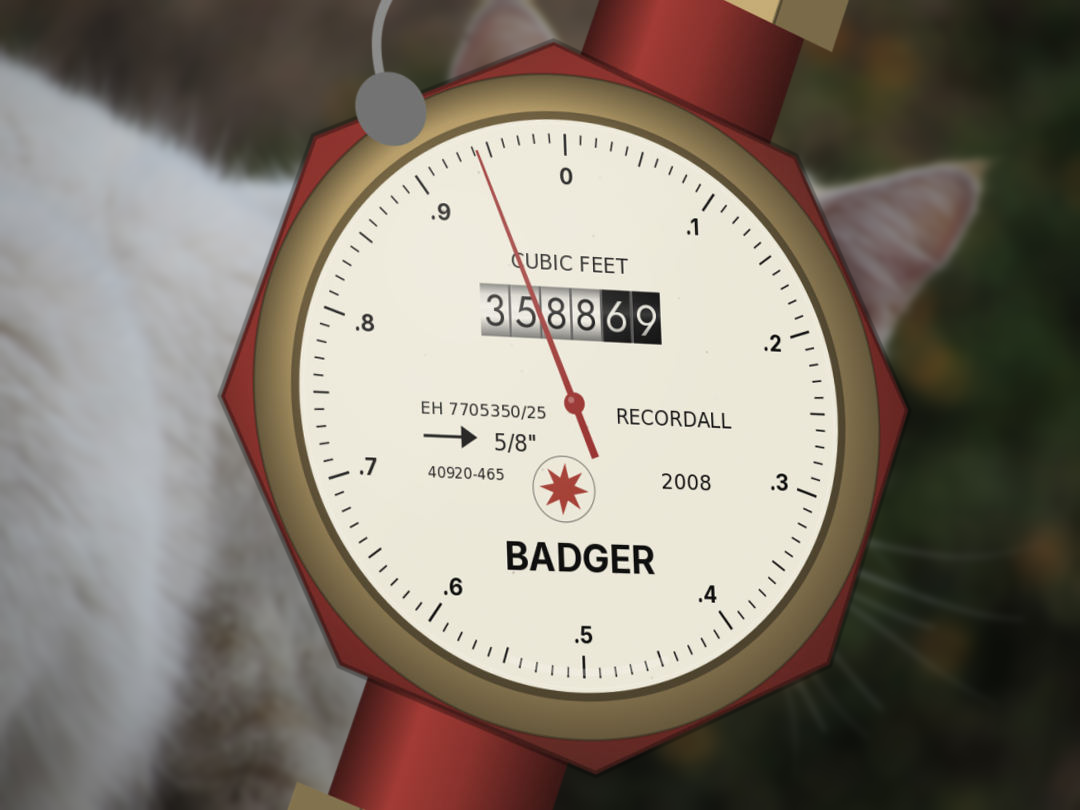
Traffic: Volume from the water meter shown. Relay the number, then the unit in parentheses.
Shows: 358868.94 (ft³)
